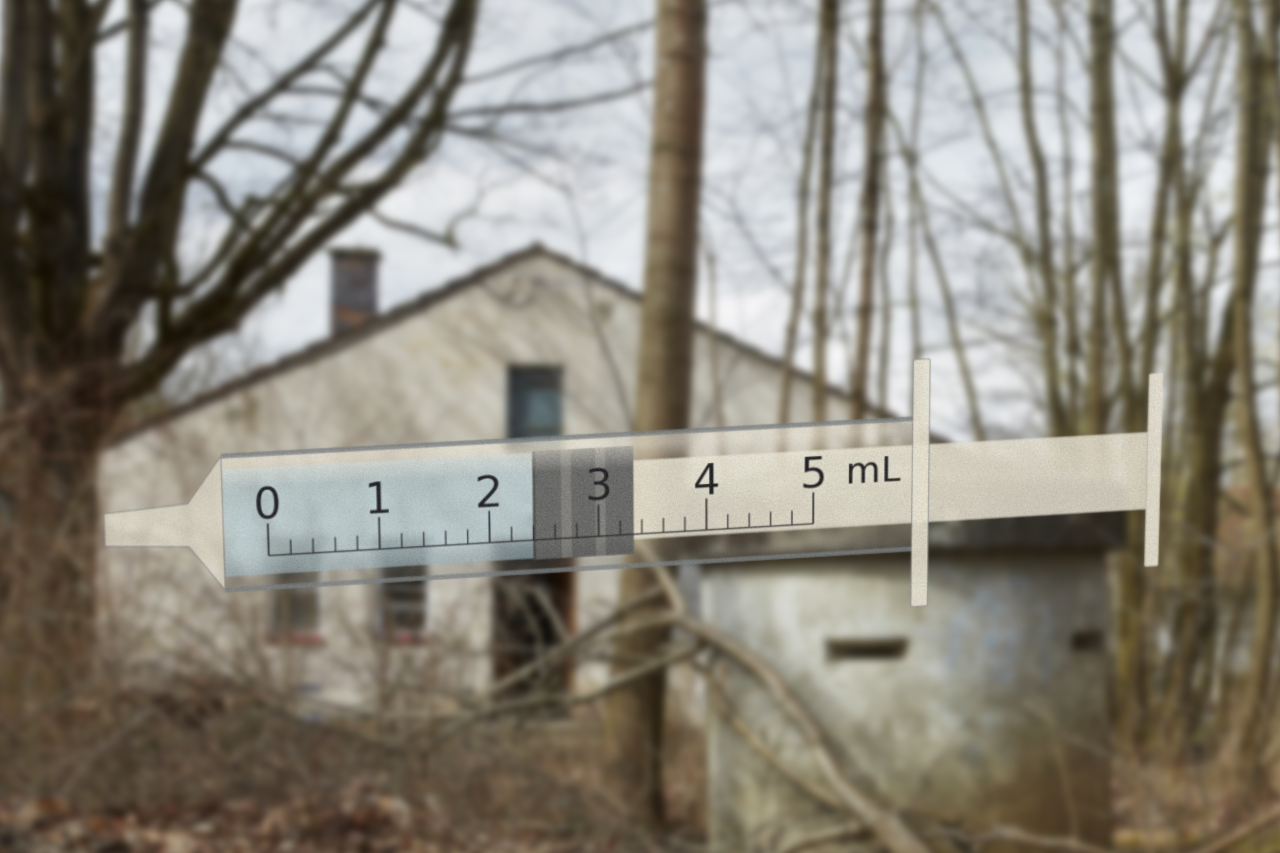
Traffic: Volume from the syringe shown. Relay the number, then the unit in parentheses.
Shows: 2.4 (mL)
